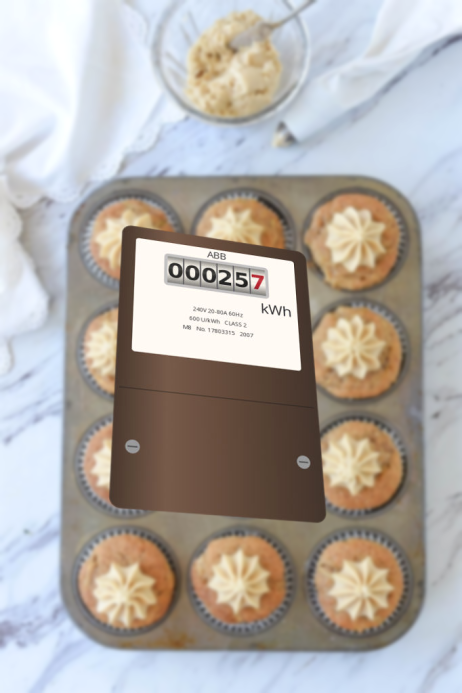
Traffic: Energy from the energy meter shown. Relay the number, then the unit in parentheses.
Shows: 25.7 (kWh)
